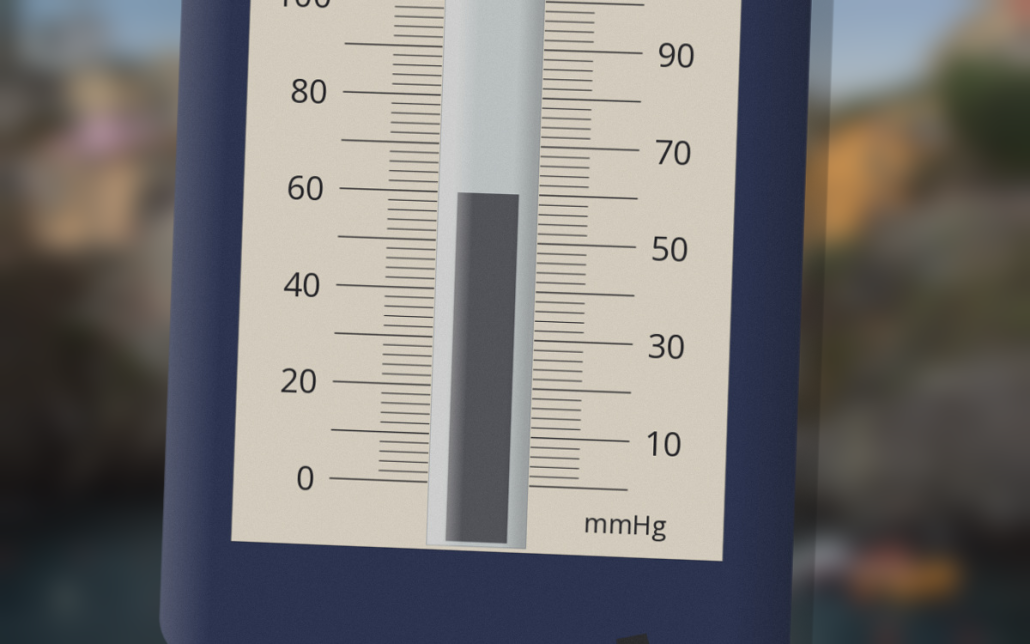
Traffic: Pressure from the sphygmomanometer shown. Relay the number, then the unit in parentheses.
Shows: 60 (mmHg)
